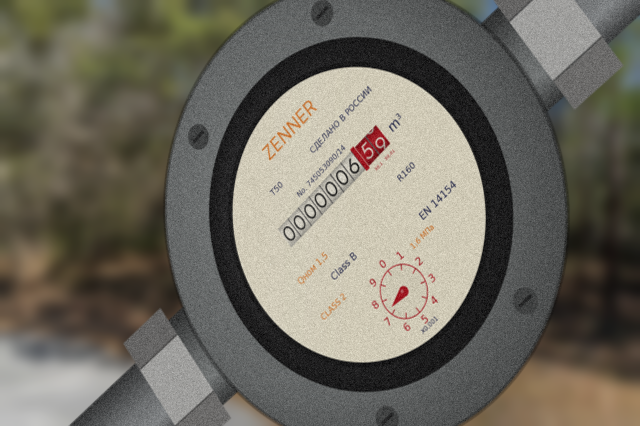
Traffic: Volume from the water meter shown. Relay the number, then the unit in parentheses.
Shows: 6.587 (m³)
